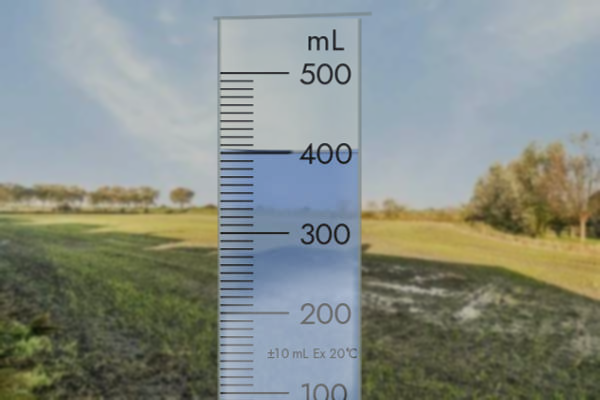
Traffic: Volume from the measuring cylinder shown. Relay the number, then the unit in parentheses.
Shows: 400 (mL)
